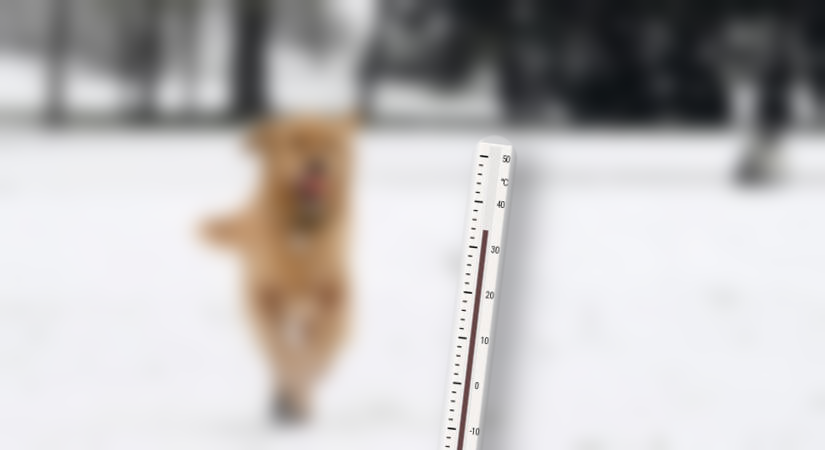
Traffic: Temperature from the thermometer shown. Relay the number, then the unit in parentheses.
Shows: 34 (°C)
